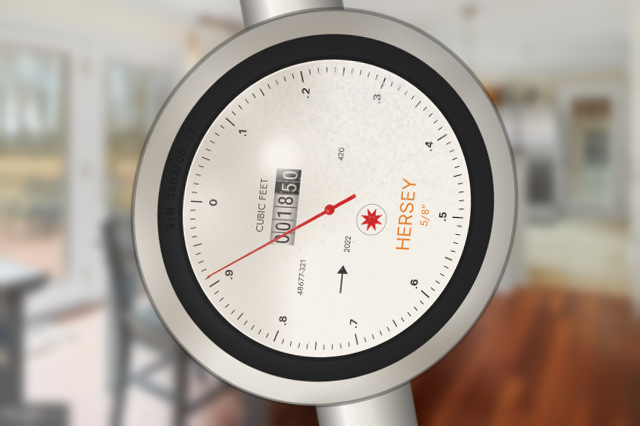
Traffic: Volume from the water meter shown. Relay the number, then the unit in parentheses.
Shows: 1849.91 (ft³)
